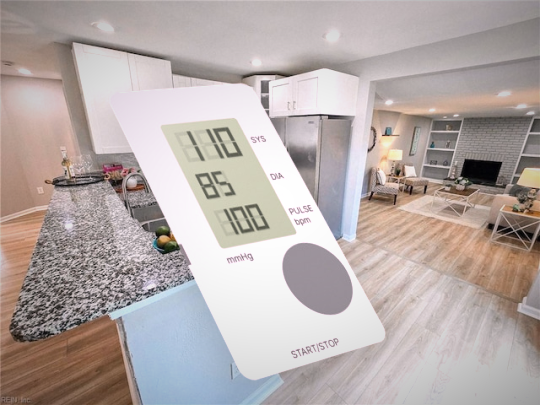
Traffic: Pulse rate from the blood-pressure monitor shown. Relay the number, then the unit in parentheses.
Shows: 100 (bpm)
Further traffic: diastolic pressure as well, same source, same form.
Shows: 85 (mmHg)
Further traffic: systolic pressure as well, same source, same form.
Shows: 110 (mmHg)
